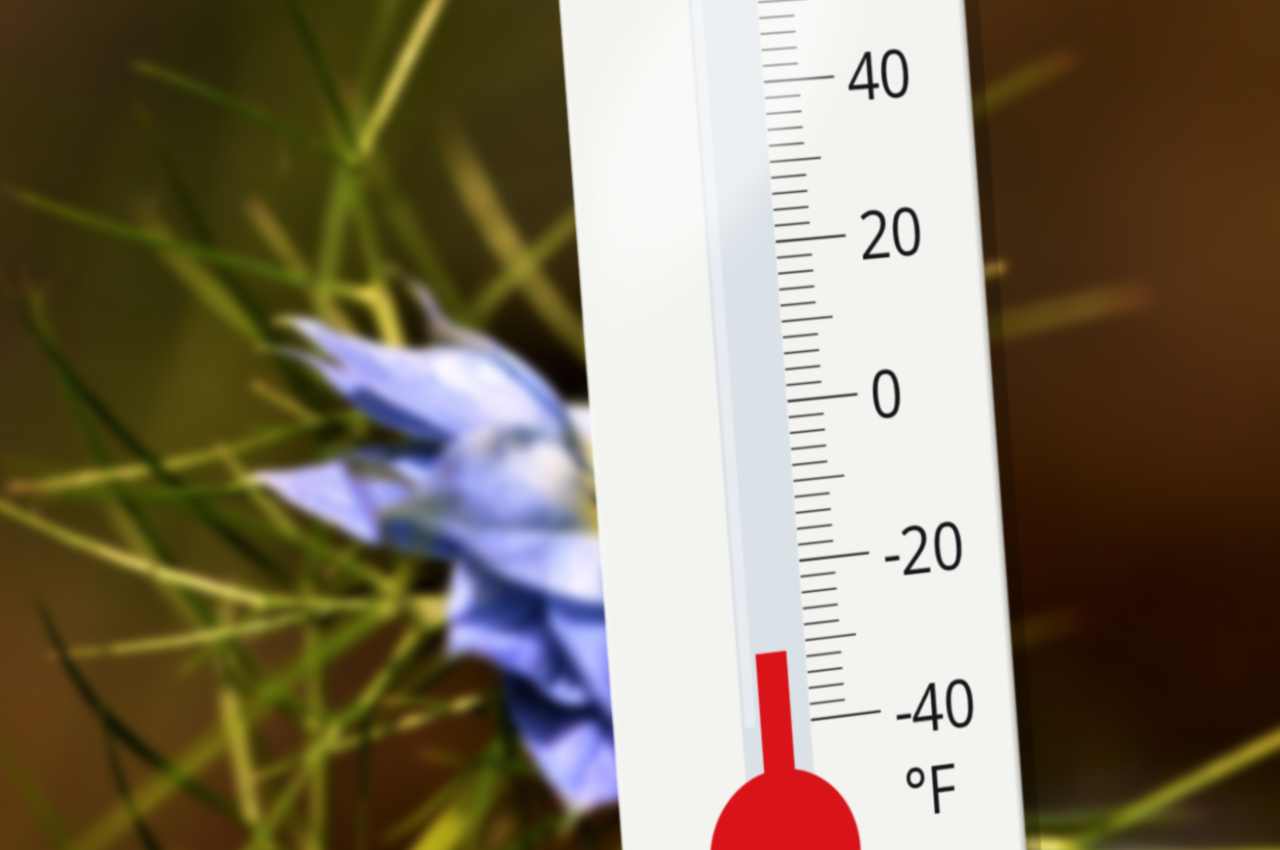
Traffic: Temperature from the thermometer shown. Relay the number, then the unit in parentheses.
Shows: -31 (°F)
